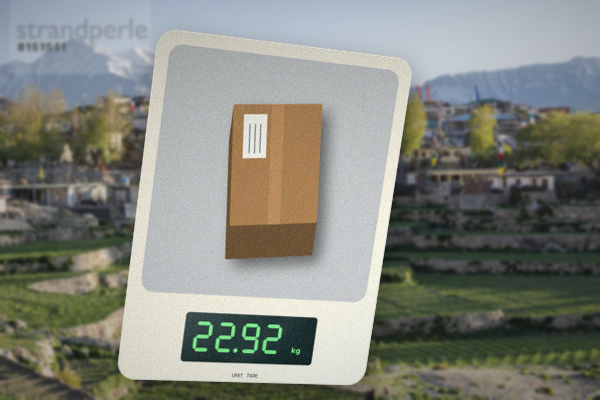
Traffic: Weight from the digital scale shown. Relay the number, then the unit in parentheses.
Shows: 22.92 (kg)
